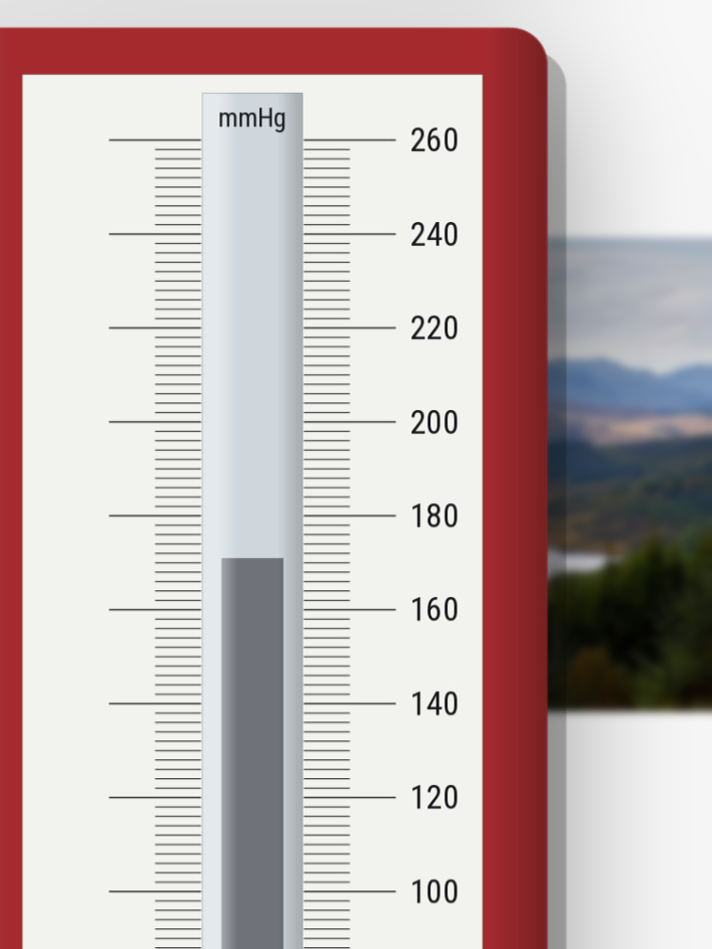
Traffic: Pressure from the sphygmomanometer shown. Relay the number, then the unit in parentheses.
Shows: 171 (mmHg)
